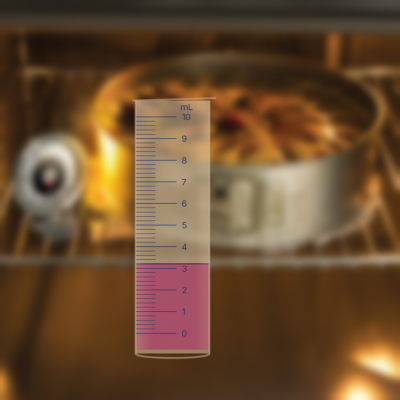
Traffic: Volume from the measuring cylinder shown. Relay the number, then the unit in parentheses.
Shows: 3.2 (mL)
